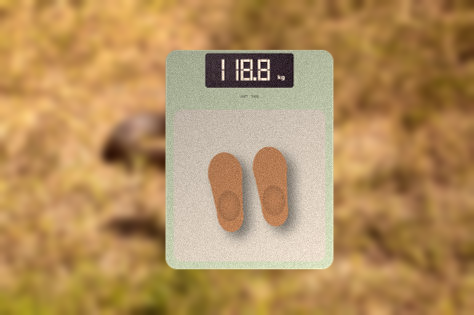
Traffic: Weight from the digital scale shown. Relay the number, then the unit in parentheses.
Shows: 118.8 (kg)
